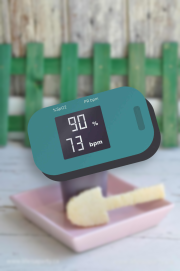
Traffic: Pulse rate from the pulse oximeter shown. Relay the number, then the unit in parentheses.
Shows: 73 (bpm)
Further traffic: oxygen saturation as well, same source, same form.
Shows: 90 (%)
